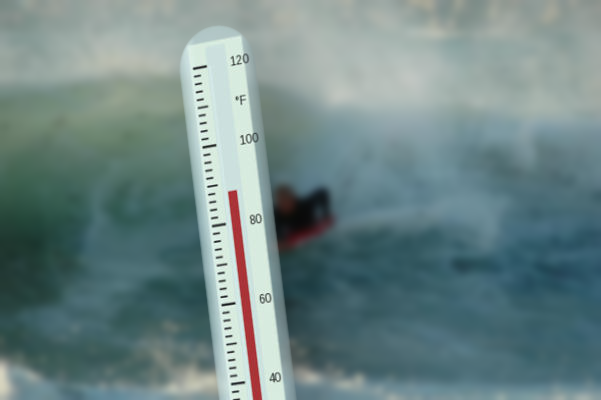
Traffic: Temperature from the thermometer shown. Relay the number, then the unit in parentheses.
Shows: 88 (°F)
